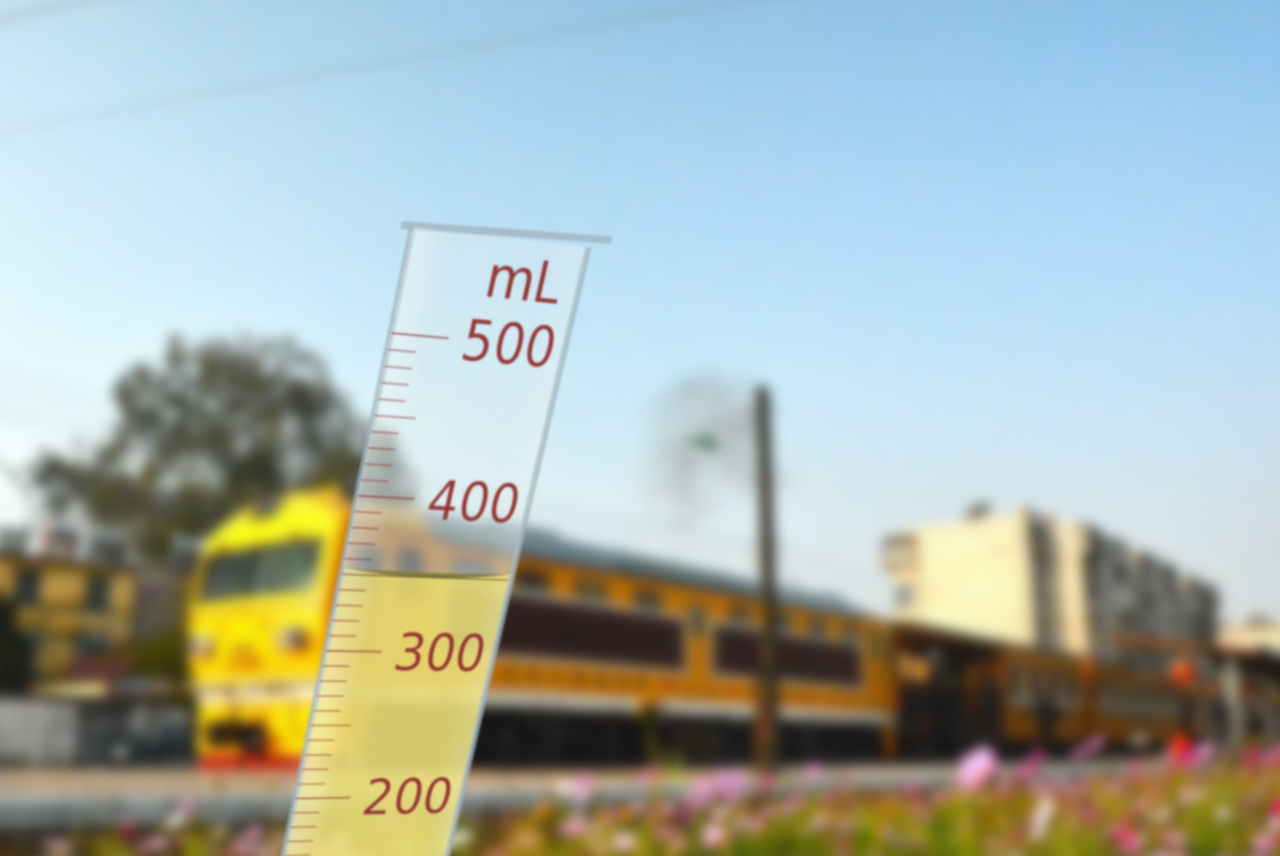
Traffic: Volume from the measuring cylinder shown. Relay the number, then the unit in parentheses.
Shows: 350 (mL)
